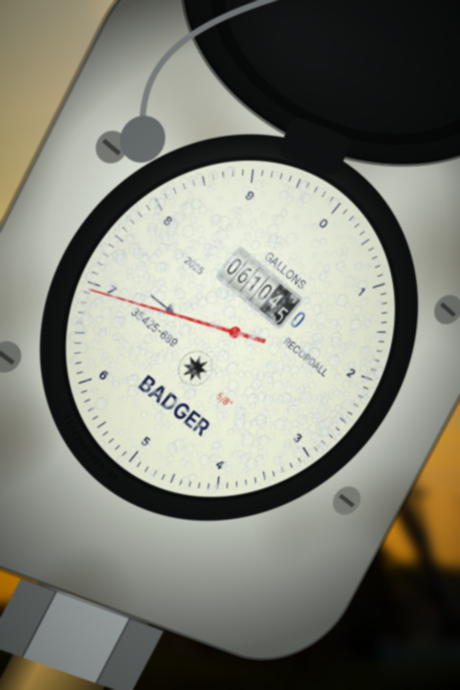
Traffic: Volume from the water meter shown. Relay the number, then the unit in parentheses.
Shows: 610446.9 (gal)
